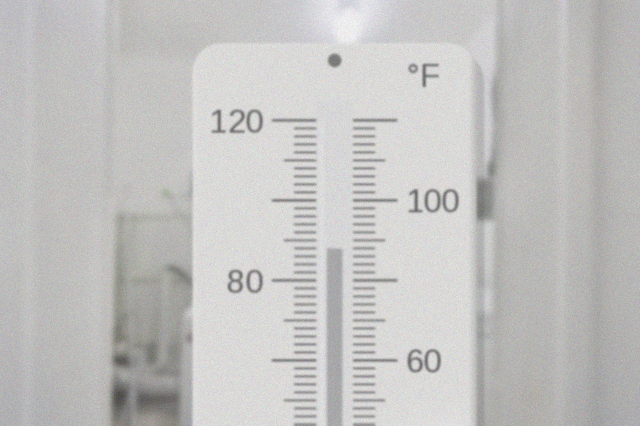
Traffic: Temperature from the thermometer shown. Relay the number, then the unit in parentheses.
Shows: 88 (°F)
